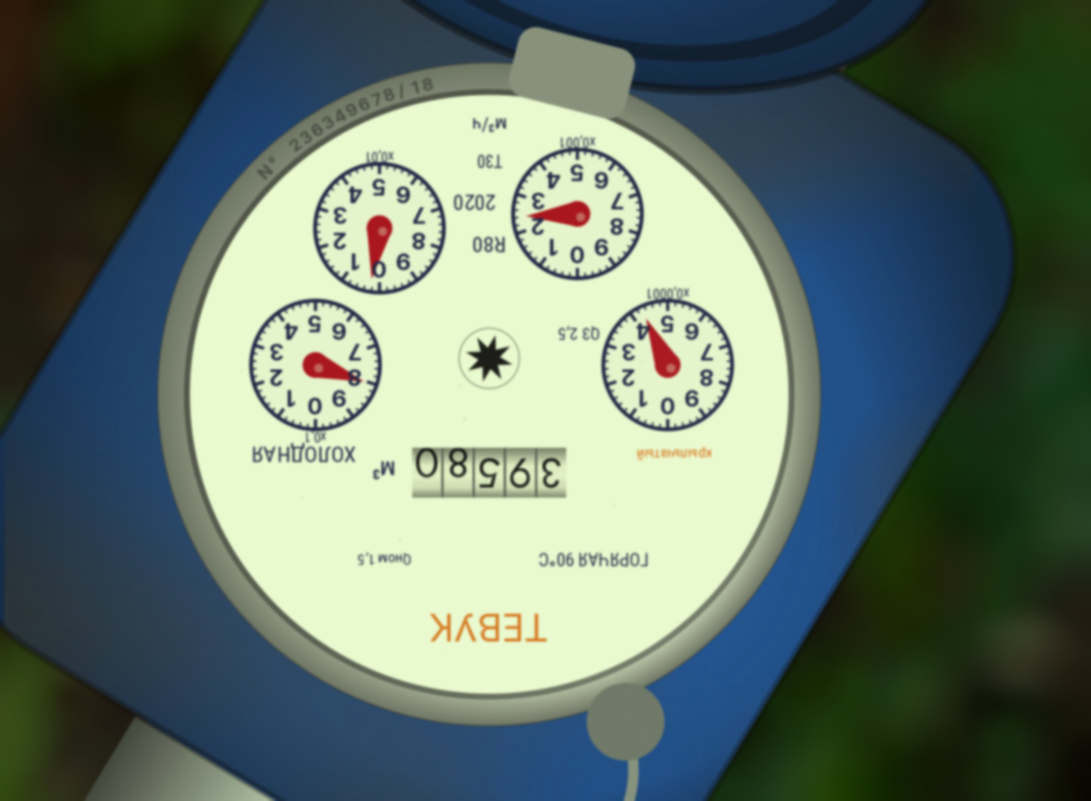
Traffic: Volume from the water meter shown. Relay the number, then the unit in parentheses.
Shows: 39579.8024 (m³)
